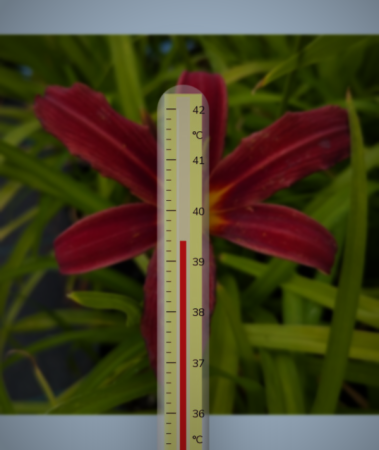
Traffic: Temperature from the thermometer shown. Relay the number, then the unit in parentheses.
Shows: 39.4 (°C)
